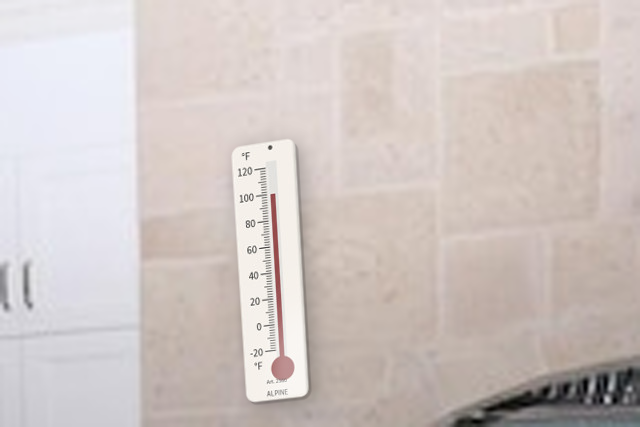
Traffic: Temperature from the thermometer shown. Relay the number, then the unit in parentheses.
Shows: 100 (°F)
